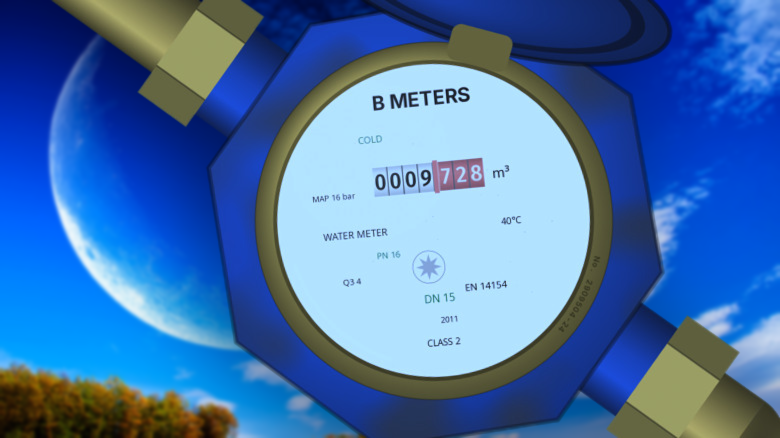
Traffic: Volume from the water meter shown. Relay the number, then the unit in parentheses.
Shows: 9.728 (m³)
